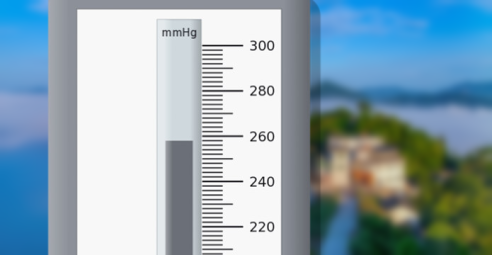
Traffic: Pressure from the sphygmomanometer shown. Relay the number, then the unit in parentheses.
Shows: 258 (mmHg)
